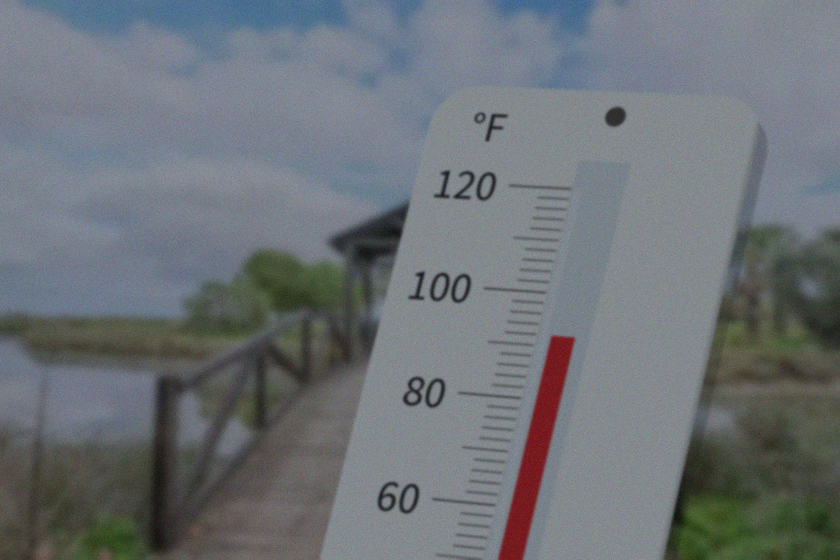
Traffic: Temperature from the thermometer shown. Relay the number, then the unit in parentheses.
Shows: 92 (°F)
